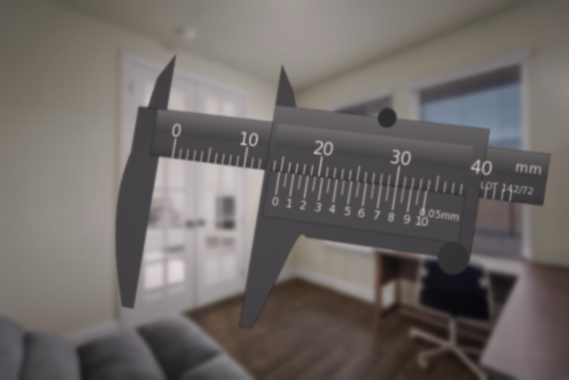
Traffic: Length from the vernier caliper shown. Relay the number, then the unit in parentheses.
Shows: 14.8 (mm)
